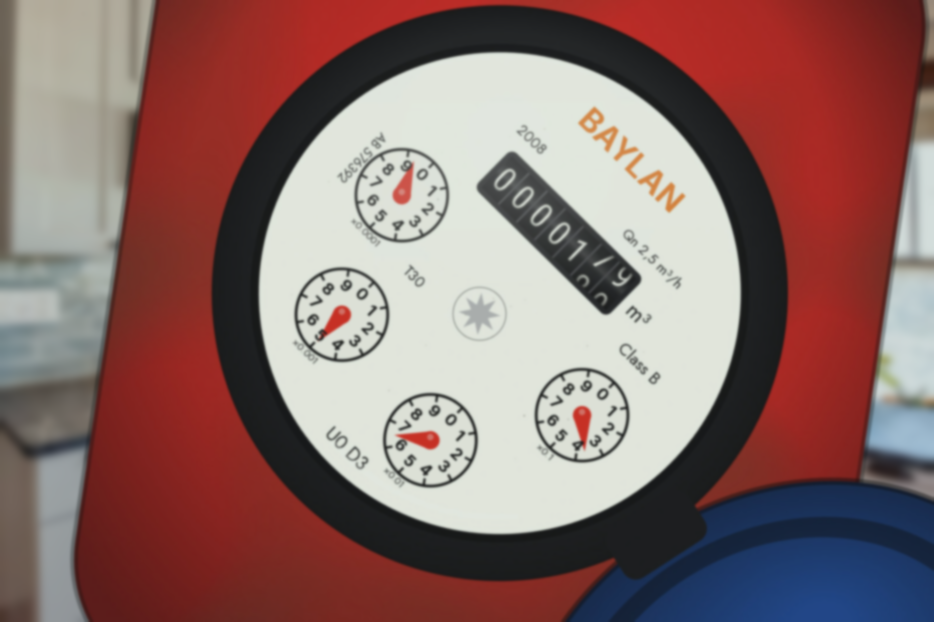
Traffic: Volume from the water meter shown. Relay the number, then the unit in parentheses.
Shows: 179.3649 (m³)
